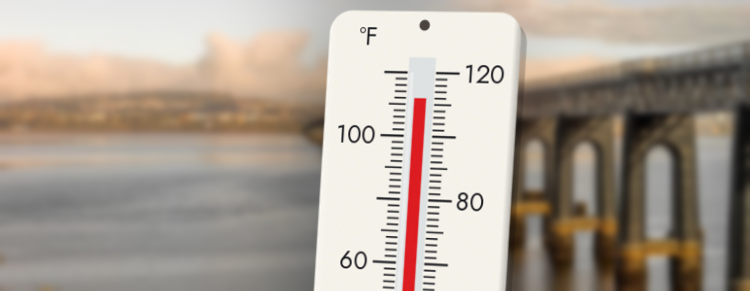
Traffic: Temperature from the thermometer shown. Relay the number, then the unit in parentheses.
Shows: 112 (°F)
